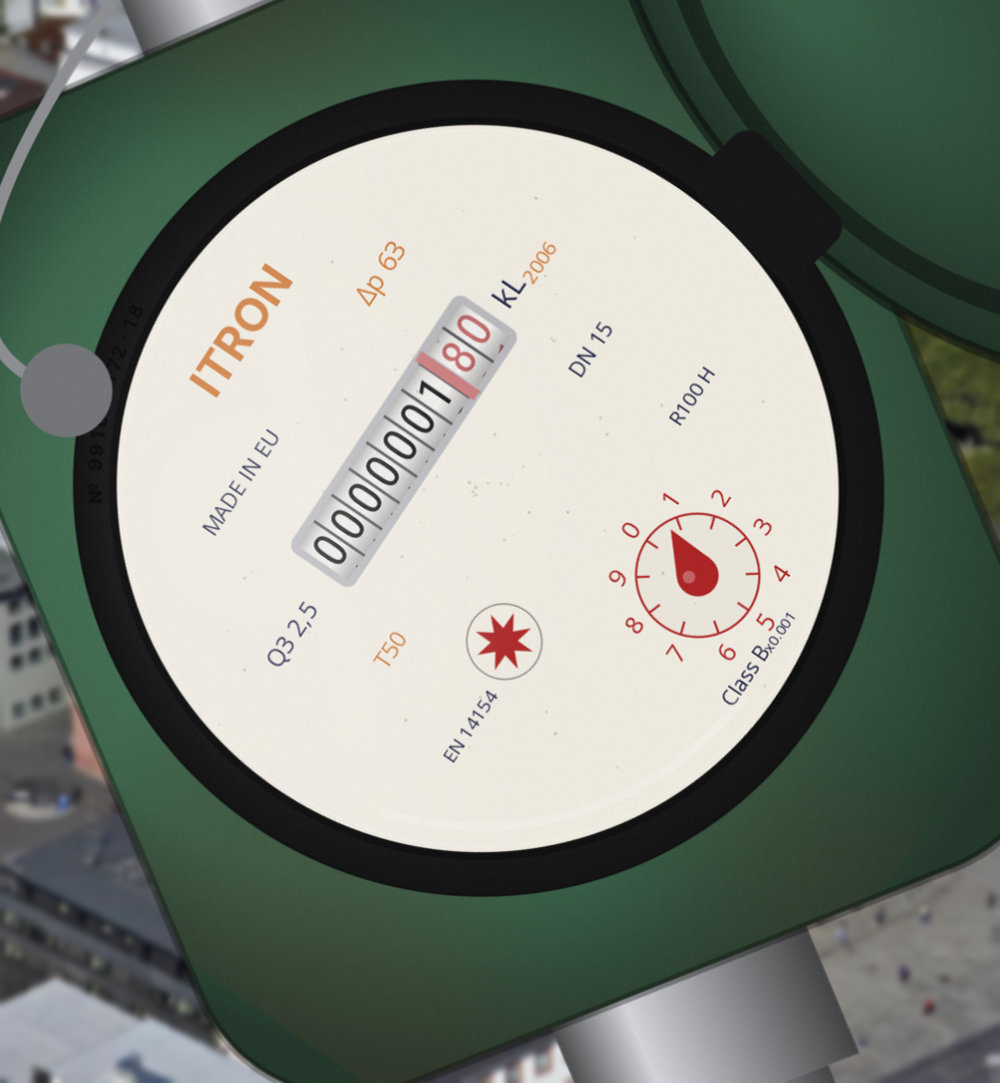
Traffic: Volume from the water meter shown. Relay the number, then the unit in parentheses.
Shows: 1.800 (kL)
